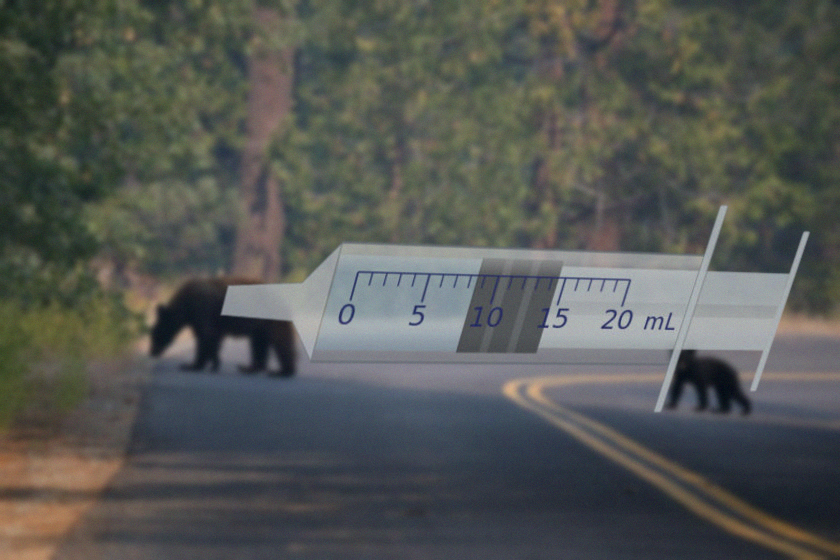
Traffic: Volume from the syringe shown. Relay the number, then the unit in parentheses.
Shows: 8.5 (mL)
